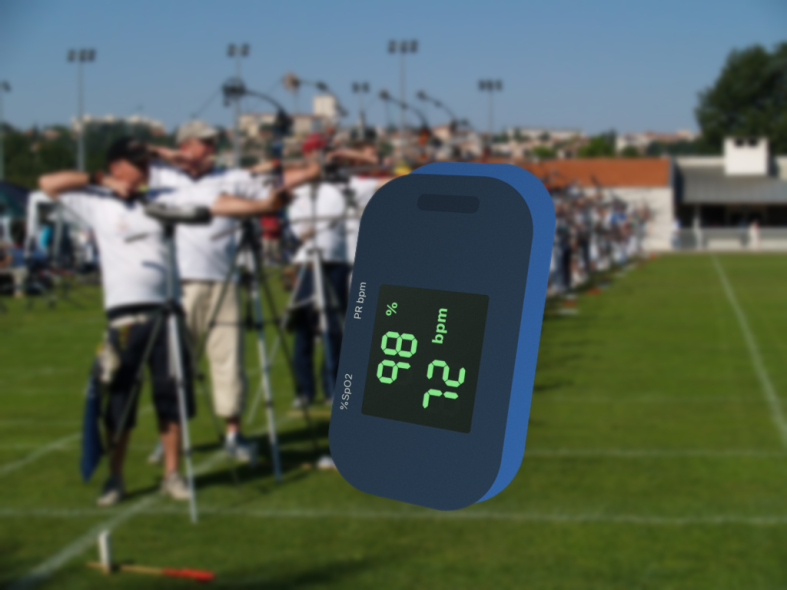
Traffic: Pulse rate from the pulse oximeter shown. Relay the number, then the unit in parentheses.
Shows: 72 (bpm)
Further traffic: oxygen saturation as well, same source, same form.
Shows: 98 (%)
